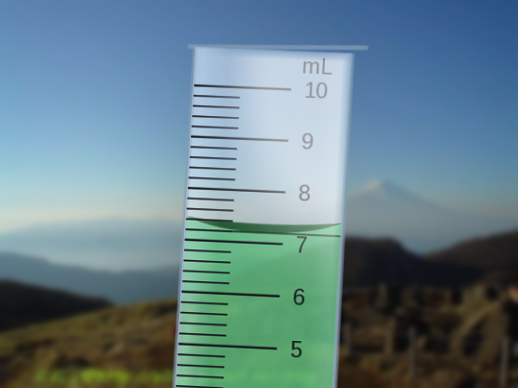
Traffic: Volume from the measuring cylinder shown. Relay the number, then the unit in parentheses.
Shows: 7.2 (mL)
